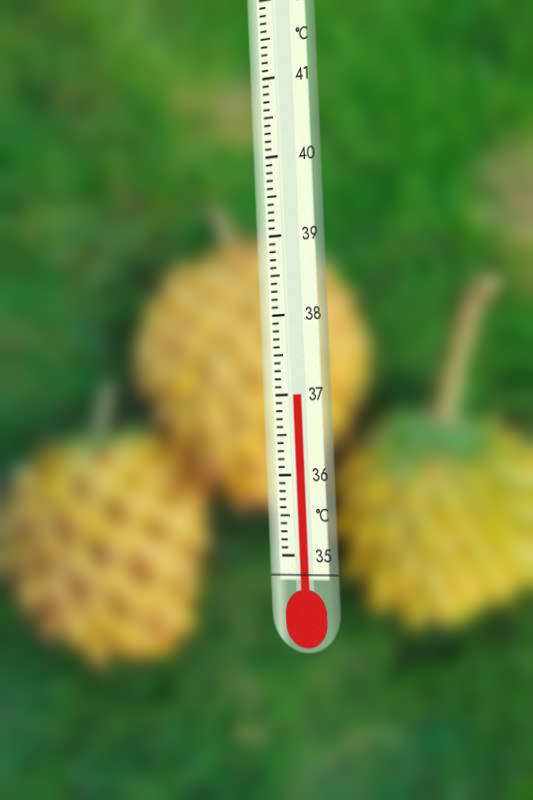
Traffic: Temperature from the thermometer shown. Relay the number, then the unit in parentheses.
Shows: 37 (°C)
